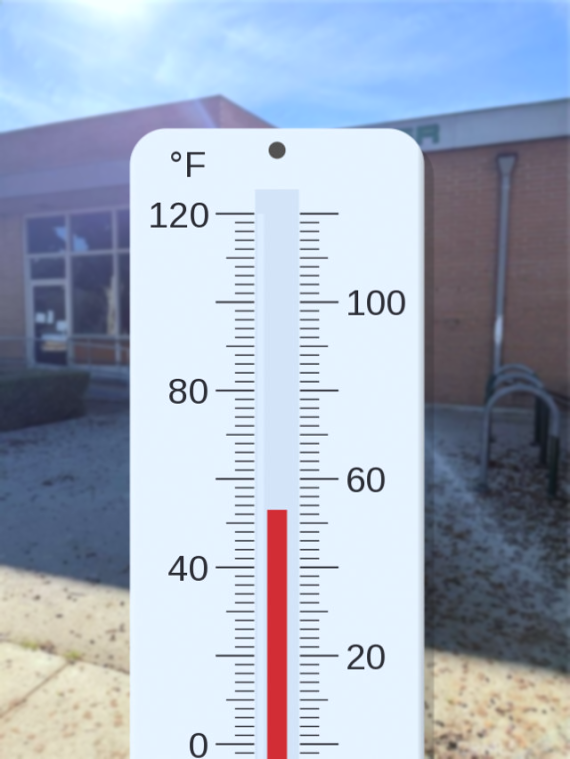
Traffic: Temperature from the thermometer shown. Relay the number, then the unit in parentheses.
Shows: 53 (°F)
